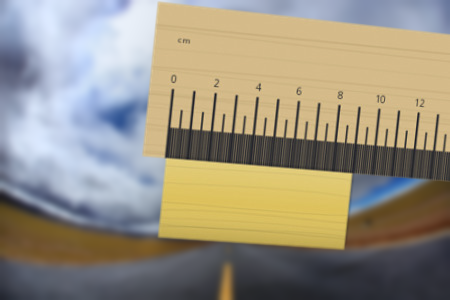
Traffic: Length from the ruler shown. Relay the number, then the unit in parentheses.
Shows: 9 (cm)
